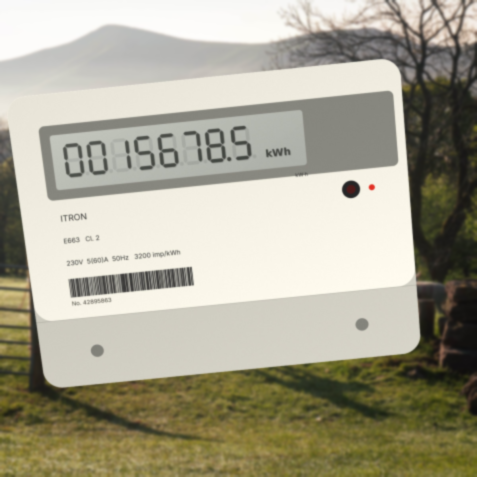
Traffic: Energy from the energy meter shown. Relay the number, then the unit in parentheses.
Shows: 15678.5 (kWh)
